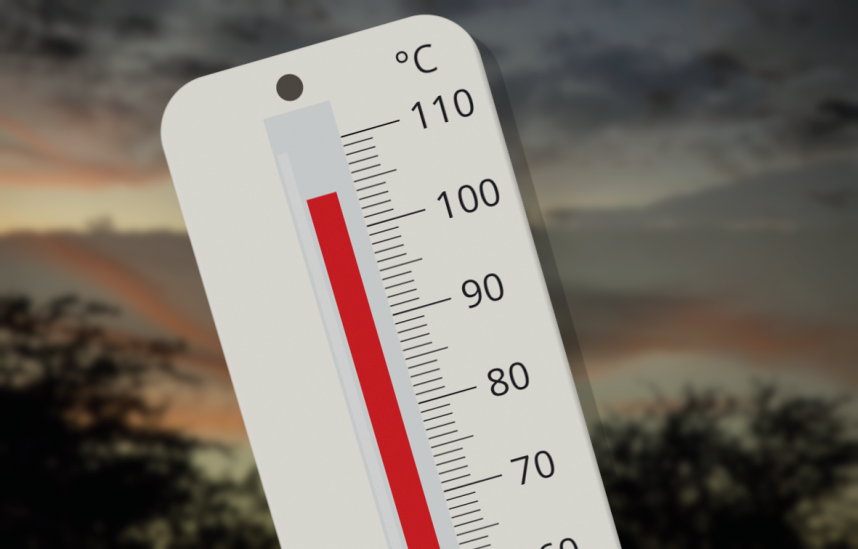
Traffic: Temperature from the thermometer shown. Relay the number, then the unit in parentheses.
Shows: 104.5 (°C)
